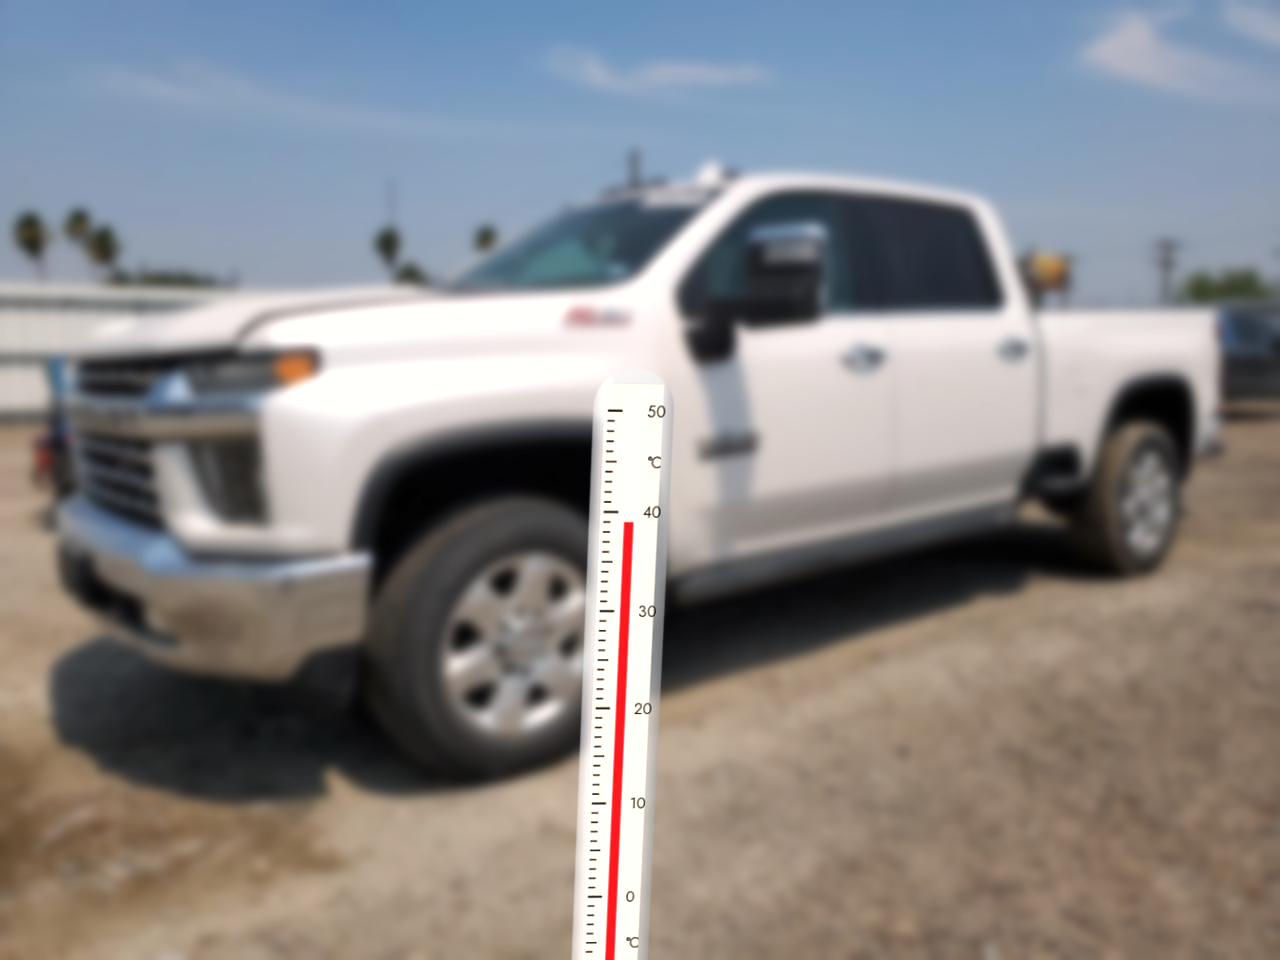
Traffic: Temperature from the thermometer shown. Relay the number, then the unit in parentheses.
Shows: 39 (°C)
